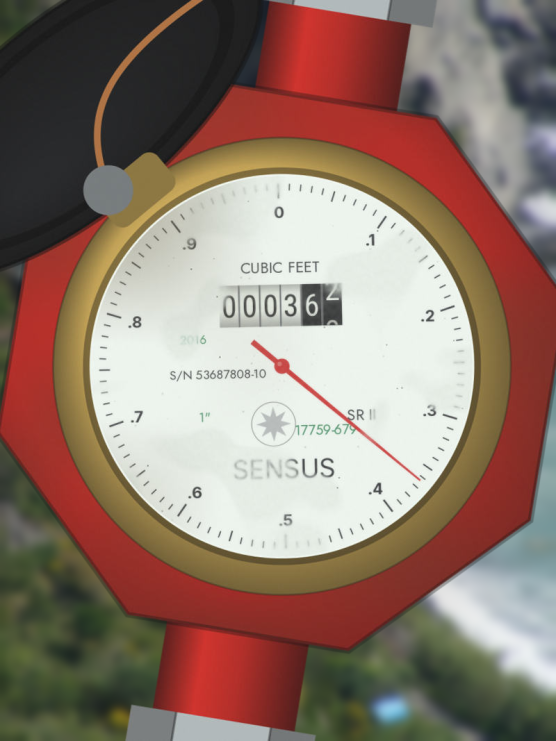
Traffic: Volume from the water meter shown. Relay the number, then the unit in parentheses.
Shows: 362.36 (ft³)
